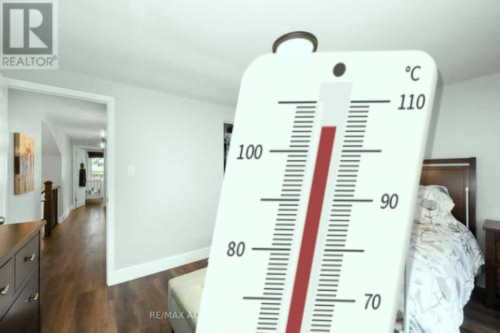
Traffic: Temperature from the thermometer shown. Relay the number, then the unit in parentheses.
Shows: 105 (°C)
